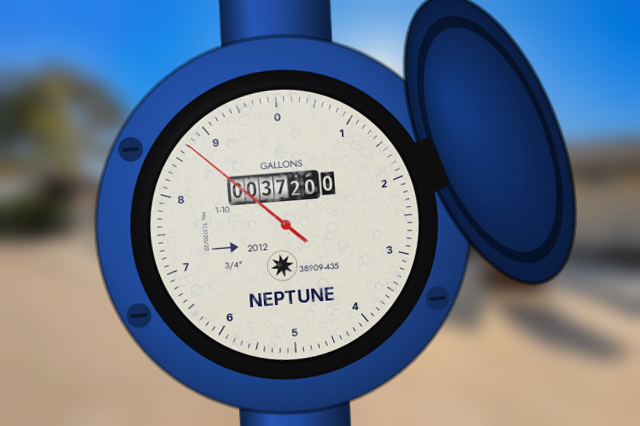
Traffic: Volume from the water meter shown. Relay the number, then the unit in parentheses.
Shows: 37198.7 (gal)
